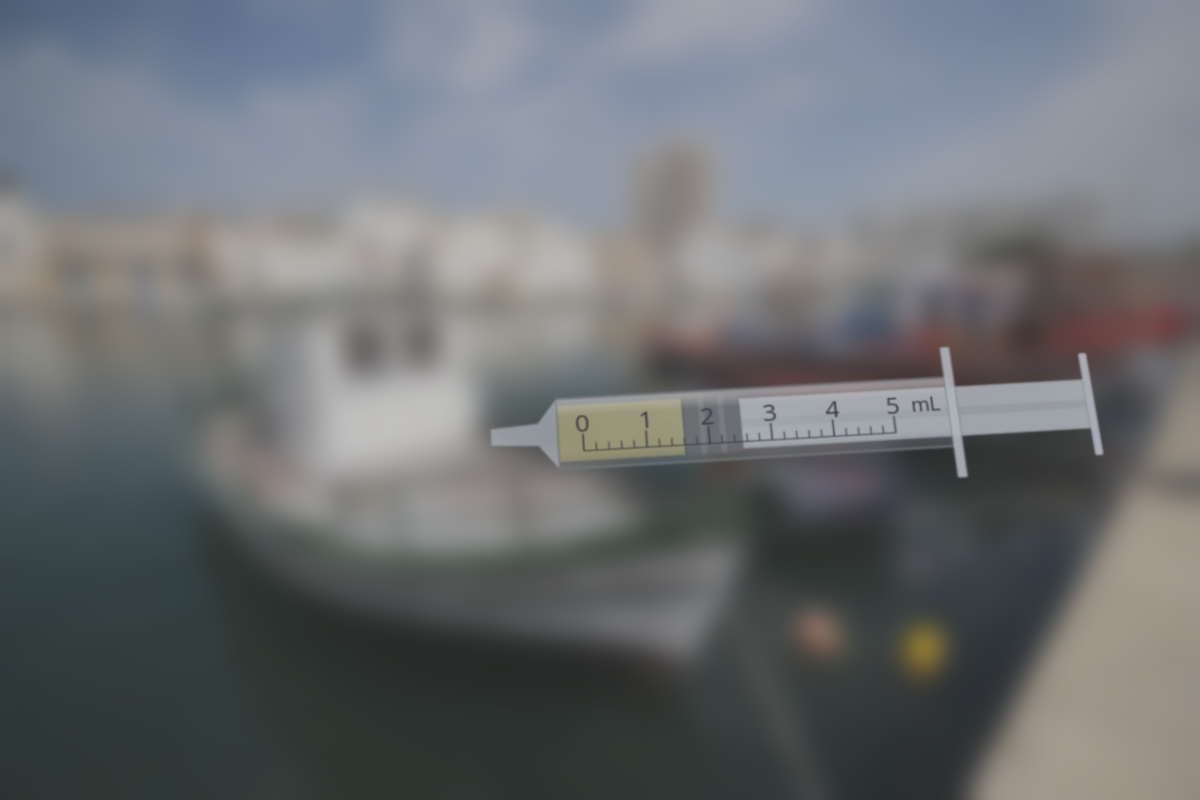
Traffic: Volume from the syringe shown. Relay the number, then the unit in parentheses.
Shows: 1.6 (mL)
